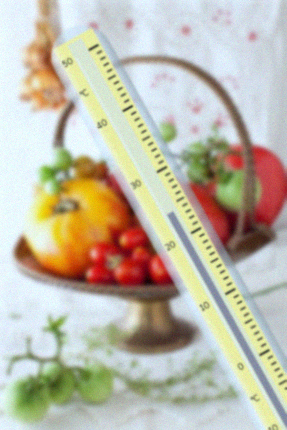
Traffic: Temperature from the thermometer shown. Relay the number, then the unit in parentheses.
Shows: 24 (°C)
